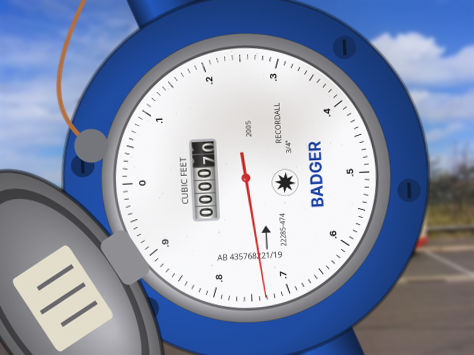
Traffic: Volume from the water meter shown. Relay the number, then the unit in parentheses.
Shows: 69.73 (ft³)
